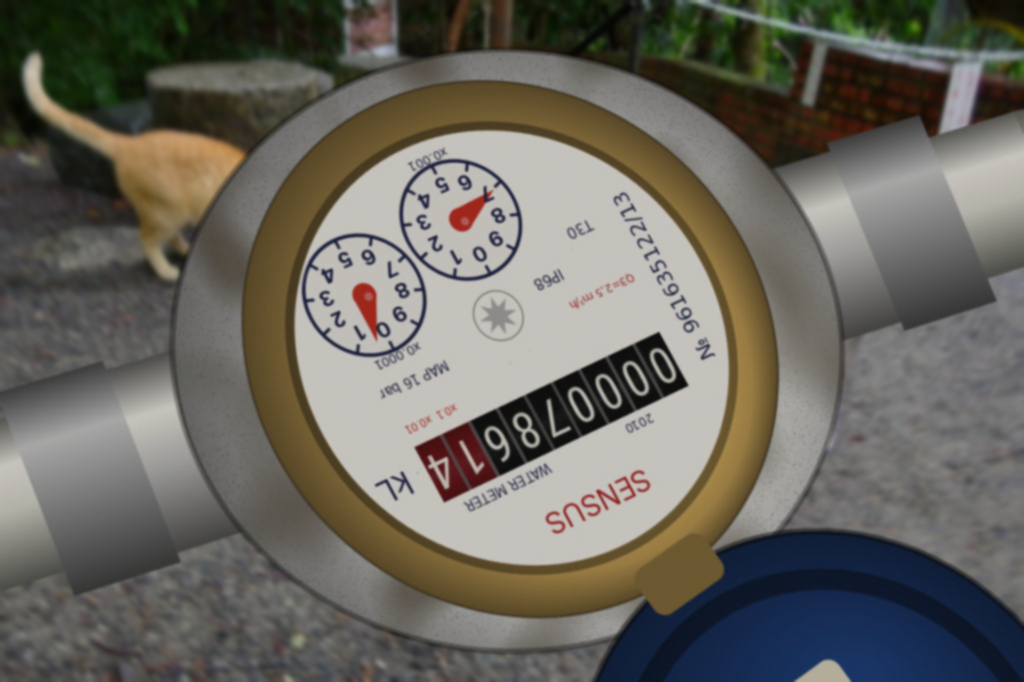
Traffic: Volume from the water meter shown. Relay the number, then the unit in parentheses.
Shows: 786.1470 (kL)
